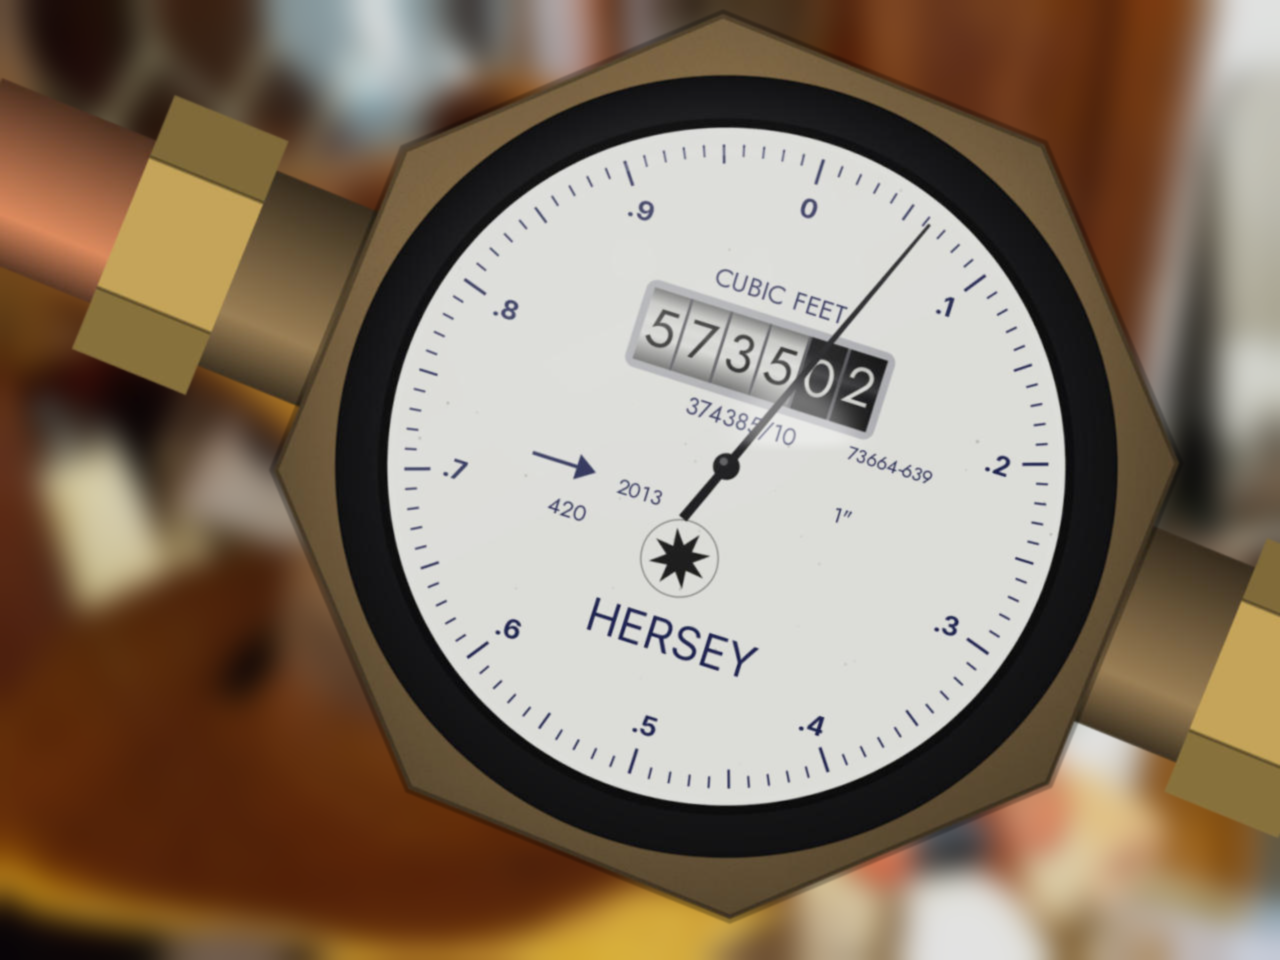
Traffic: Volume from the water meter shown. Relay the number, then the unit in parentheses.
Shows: 573502.06 (ft³)
